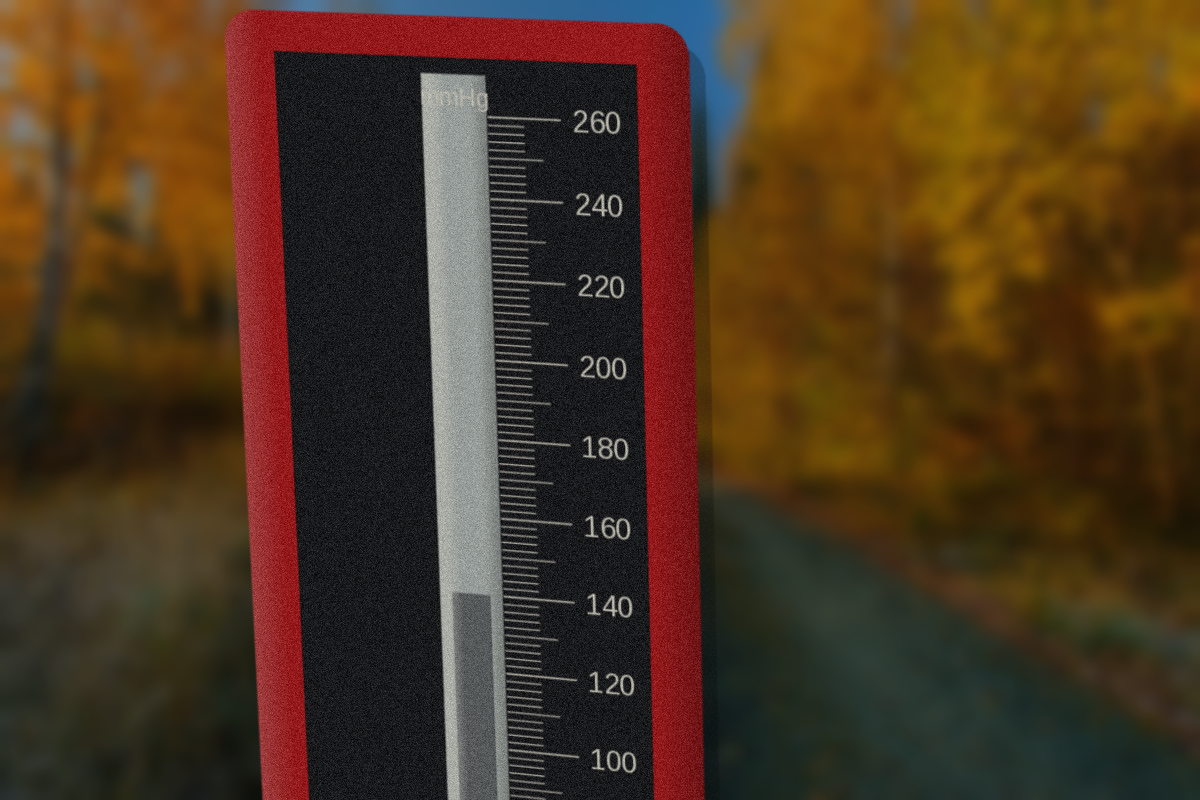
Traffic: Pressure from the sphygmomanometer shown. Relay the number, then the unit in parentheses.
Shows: 140 (mmHg)
